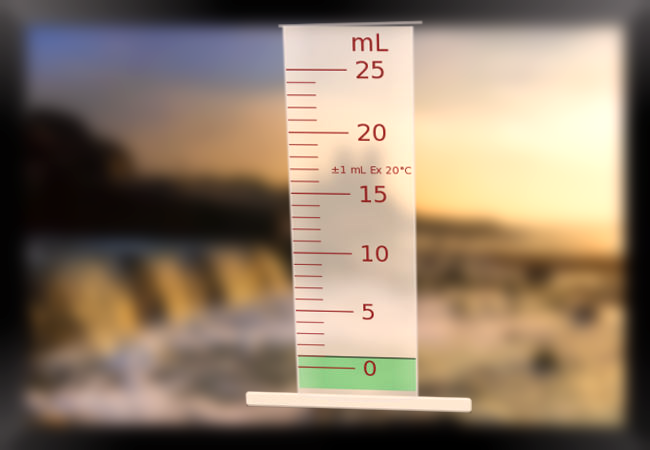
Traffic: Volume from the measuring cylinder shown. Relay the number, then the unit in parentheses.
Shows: 1 (mL)
